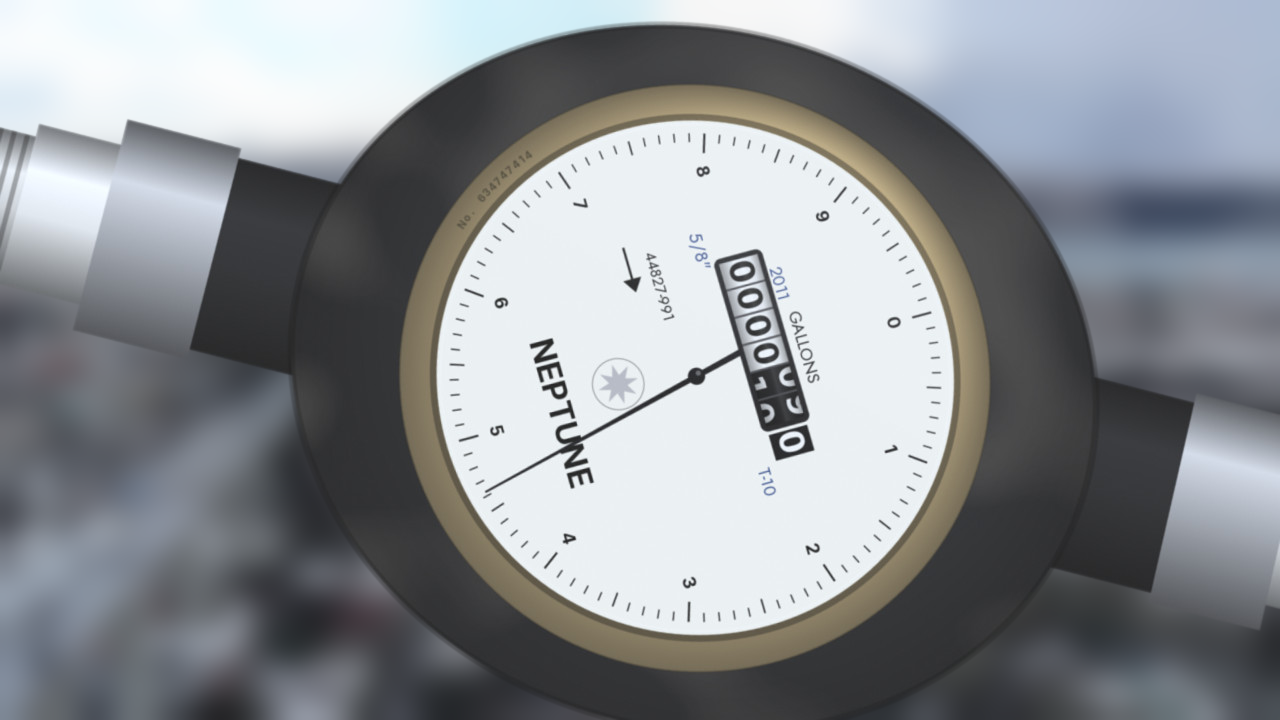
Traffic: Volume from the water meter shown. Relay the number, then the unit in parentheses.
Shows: 94.6 (gal)
